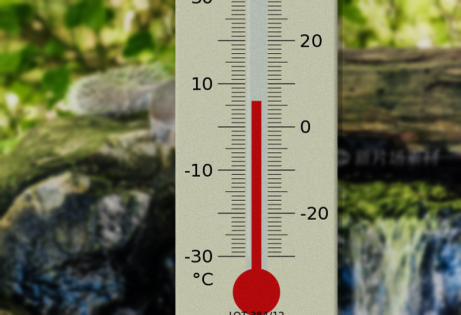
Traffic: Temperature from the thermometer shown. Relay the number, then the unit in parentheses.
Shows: 6 (°C)
